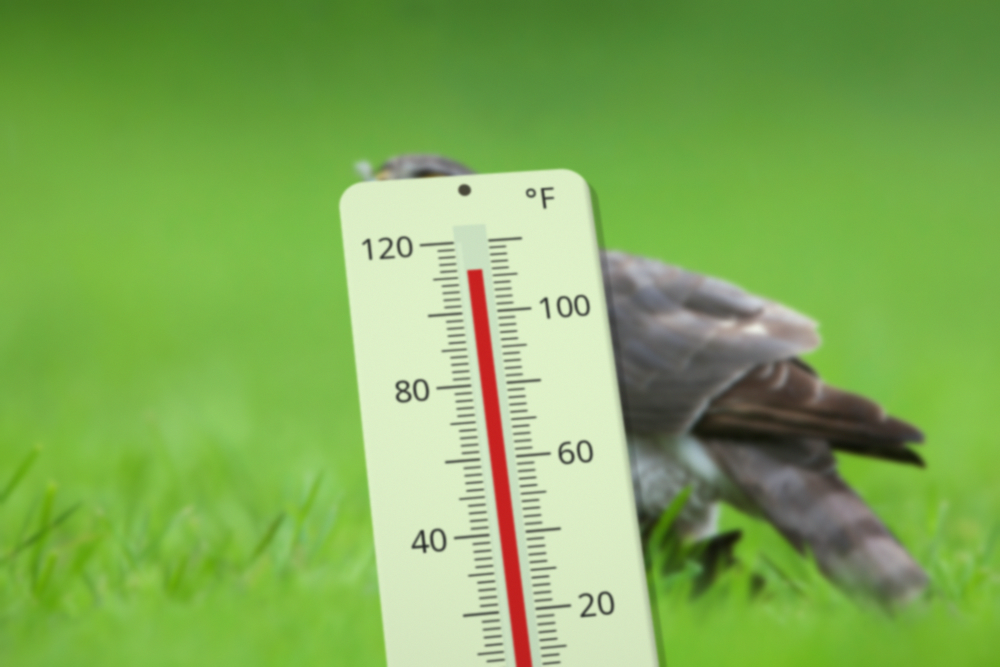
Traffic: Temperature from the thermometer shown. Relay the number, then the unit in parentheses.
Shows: 112 (°F)
